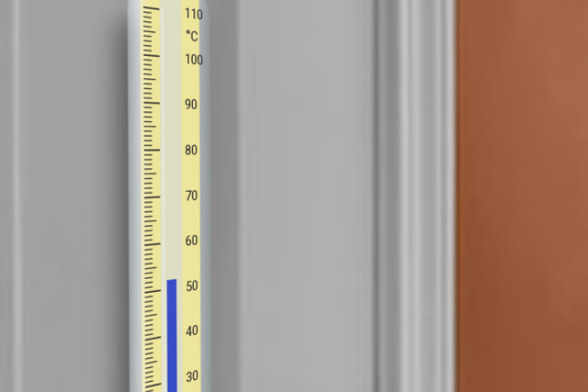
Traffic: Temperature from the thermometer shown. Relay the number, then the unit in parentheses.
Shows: 52 (°C)
